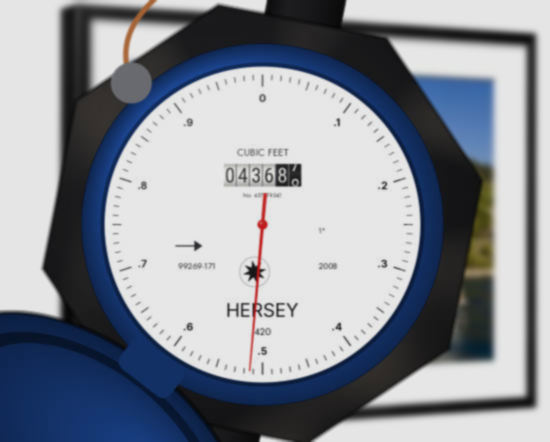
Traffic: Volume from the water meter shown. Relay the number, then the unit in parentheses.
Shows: 43687.51 (ft³)
